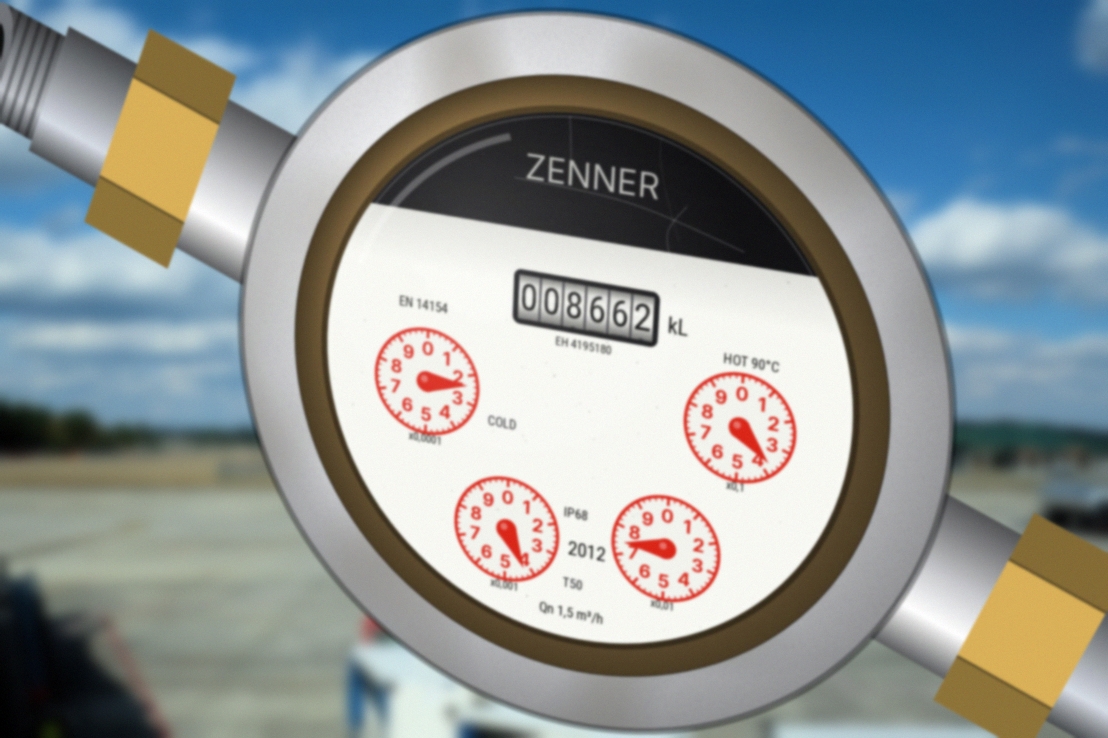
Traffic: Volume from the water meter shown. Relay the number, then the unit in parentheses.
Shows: 8662.3742 (kL)
